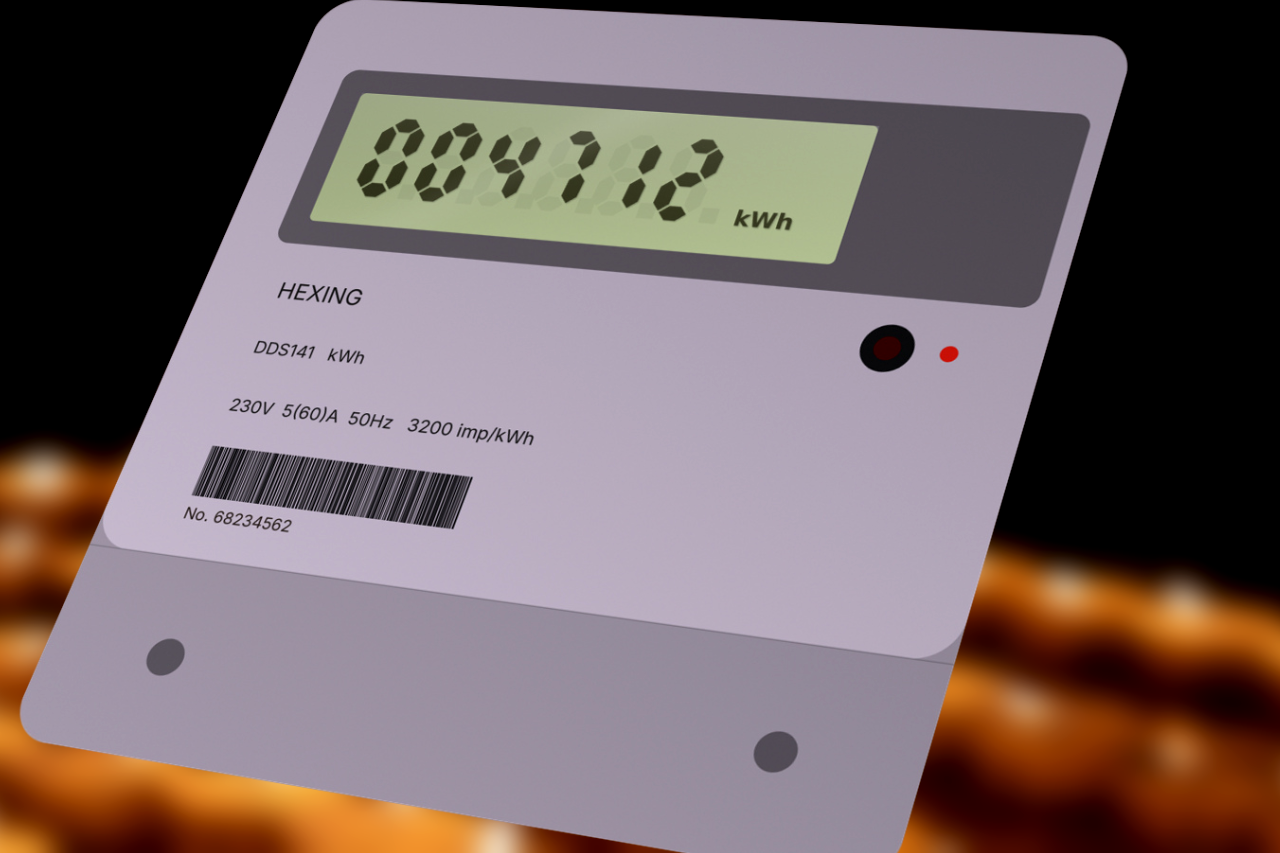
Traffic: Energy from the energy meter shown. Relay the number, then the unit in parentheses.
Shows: 4712 (kWh)
